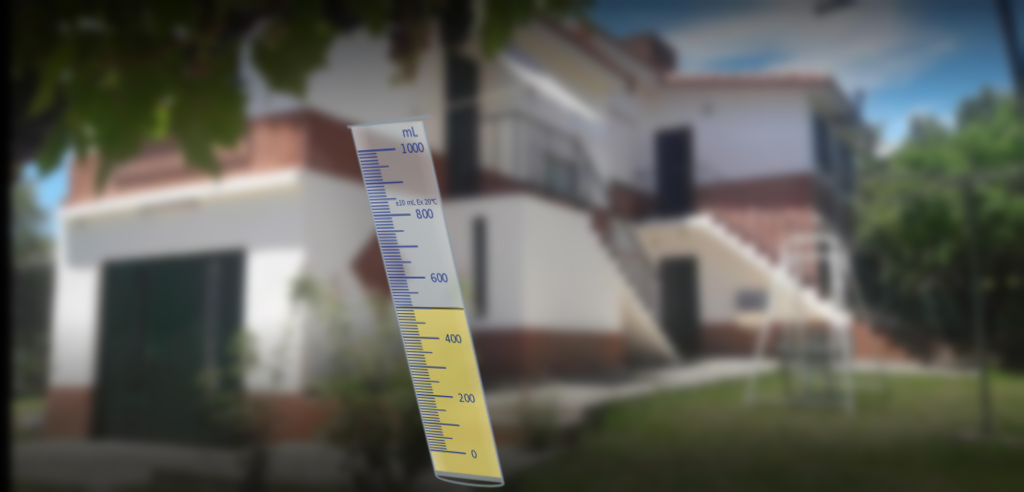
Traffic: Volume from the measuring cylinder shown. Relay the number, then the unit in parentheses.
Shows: 500 (mL)
